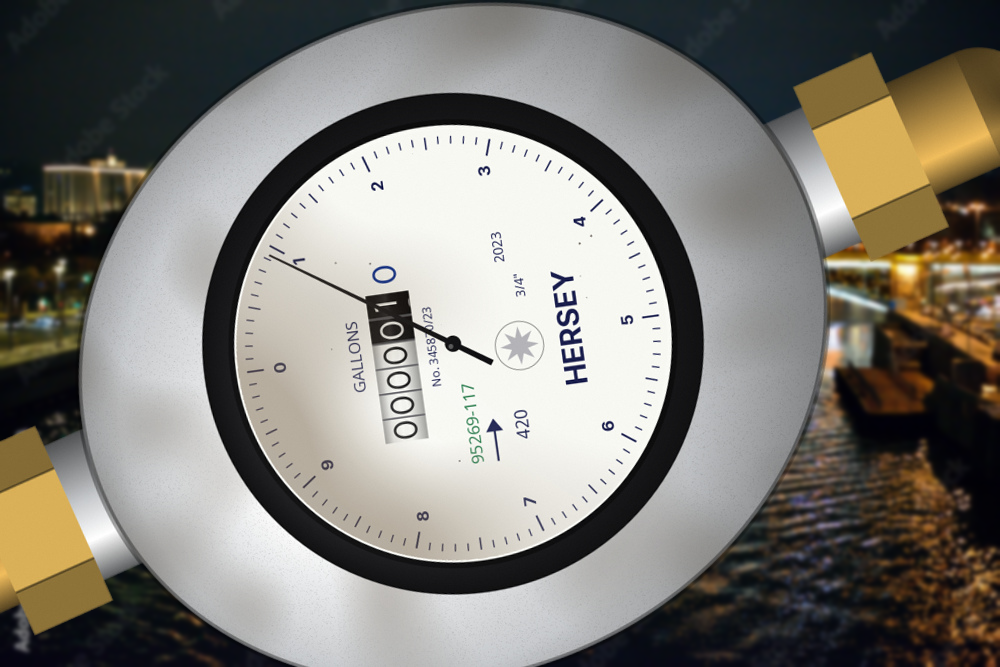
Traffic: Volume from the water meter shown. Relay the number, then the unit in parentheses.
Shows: 10.9 (gal)
